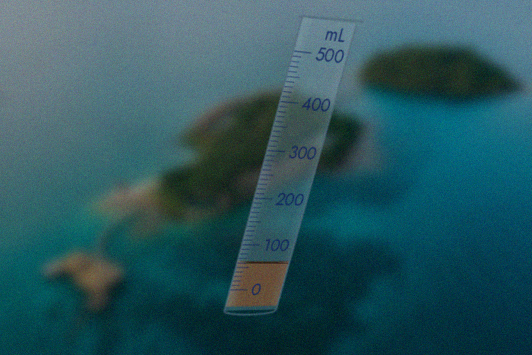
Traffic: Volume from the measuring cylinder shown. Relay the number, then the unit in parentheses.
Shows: 60 (mL)
